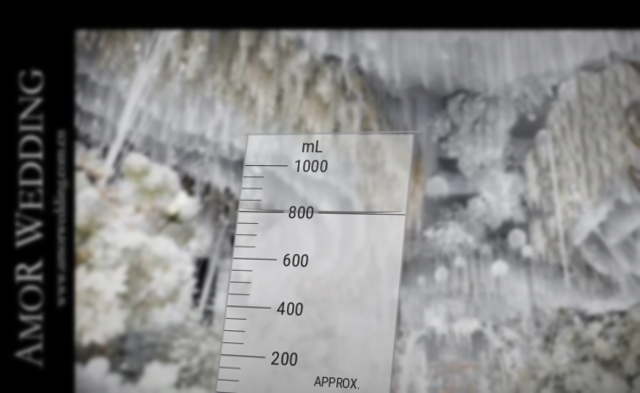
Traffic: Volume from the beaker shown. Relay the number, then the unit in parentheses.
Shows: 800 (mL)
